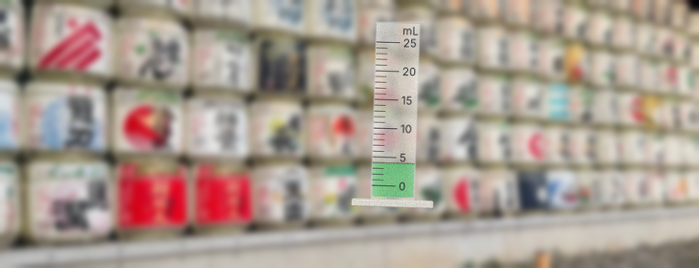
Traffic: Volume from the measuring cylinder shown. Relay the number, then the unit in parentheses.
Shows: 4 (mL)
